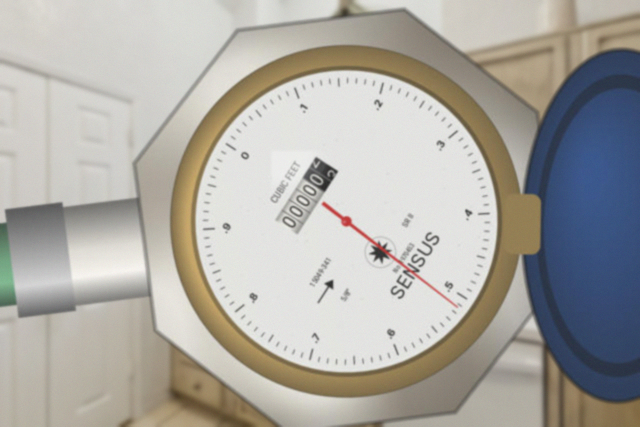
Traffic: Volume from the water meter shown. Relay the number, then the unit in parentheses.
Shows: 2.51 (ft³)
